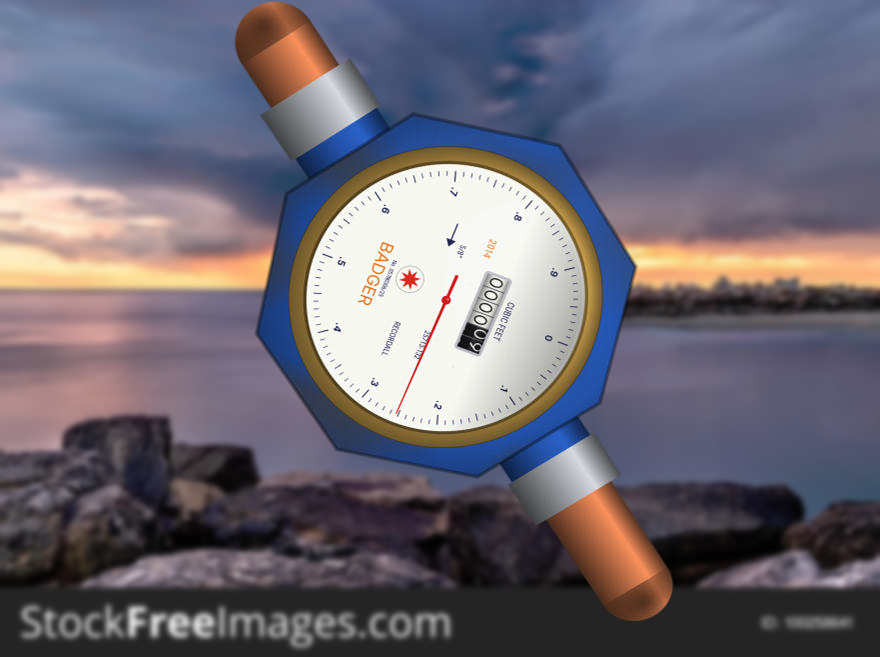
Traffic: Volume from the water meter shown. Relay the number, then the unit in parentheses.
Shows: 9.25 (ft³)
